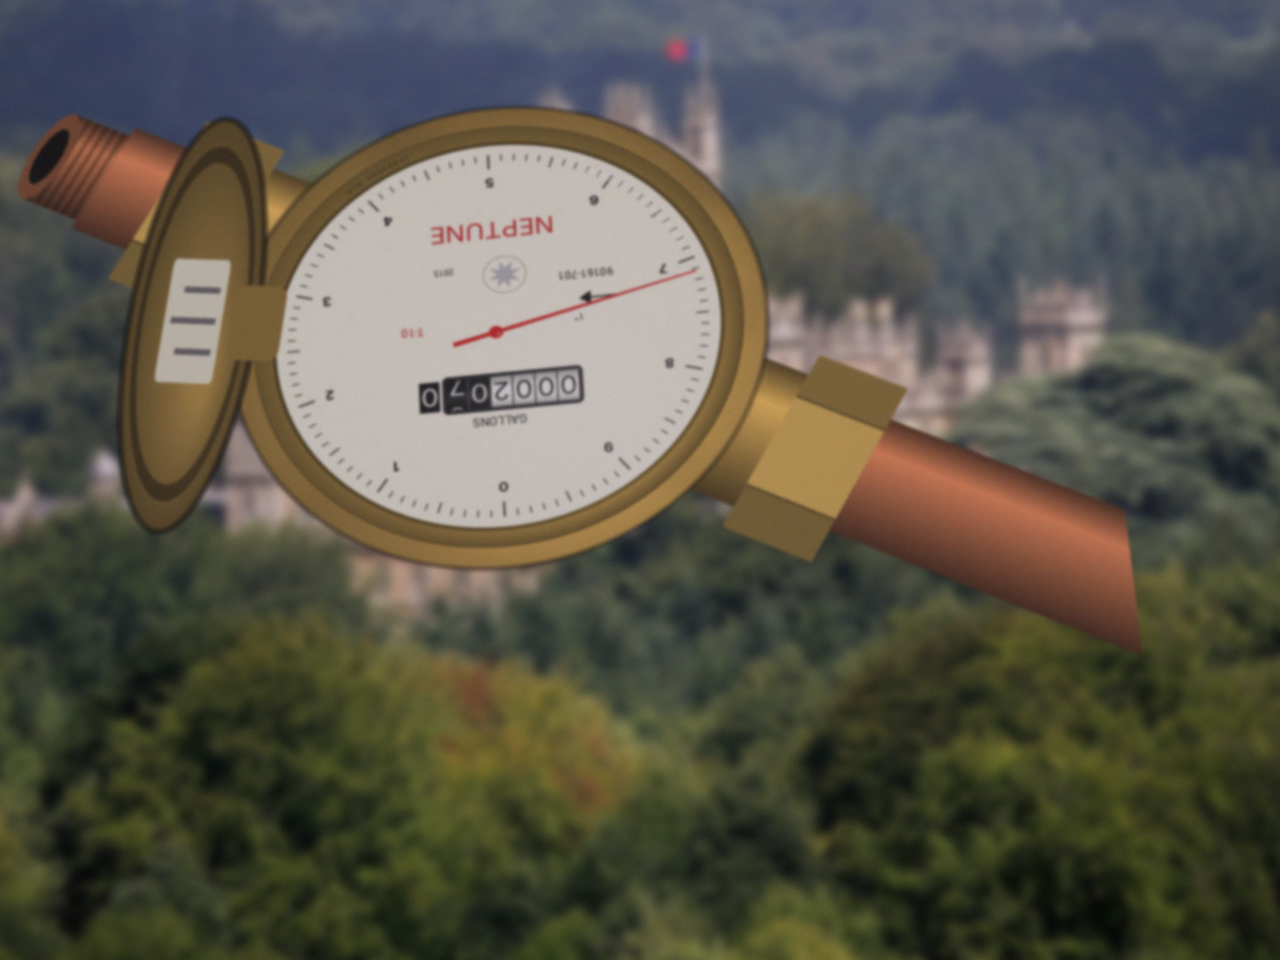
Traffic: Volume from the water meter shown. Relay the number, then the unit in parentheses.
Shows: 2067.1 (gal)
